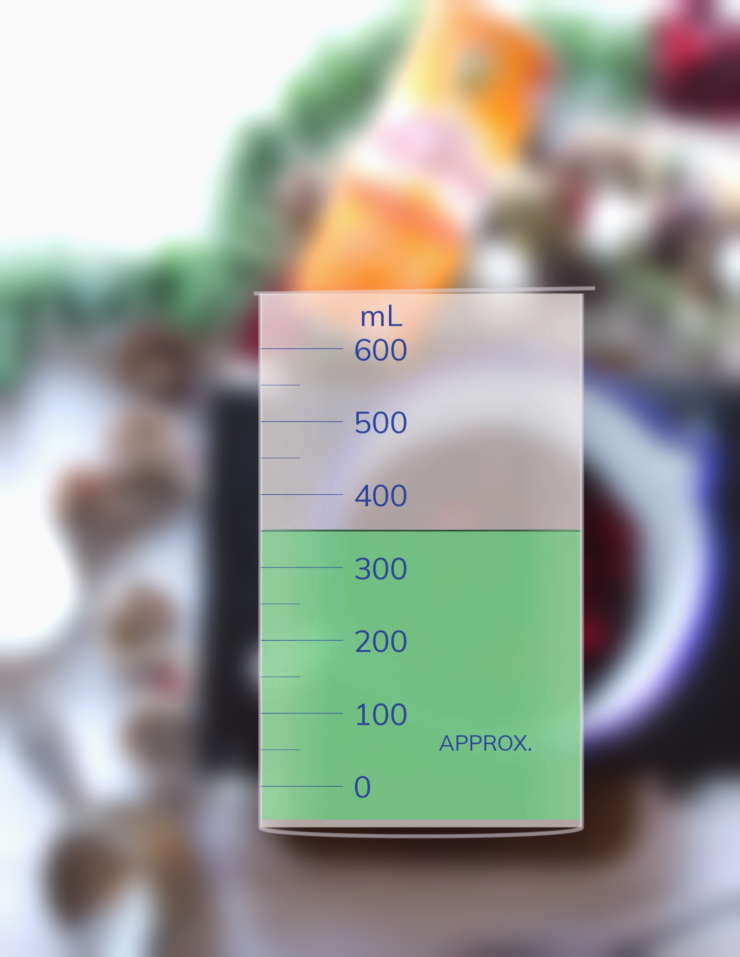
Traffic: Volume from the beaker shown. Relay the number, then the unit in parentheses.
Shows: 350 (mL)
